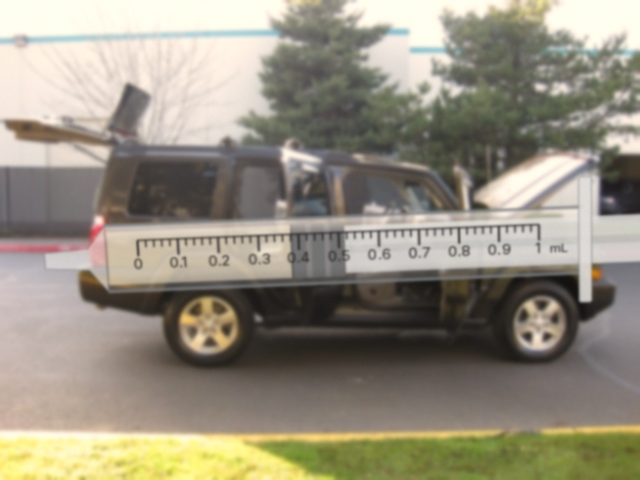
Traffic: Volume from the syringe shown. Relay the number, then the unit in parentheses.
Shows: 0.38 (mL)
